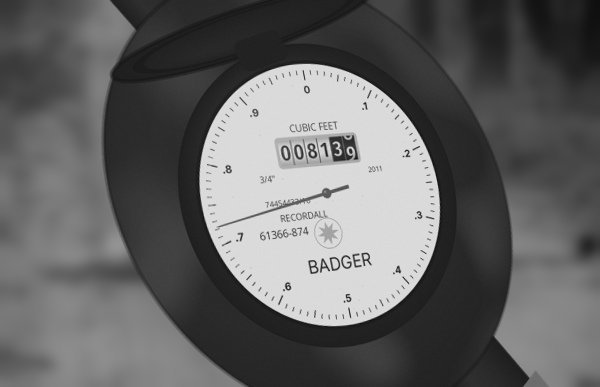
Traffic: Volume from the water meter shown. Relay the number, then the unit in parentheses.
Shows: 8138.72 (ft³)
